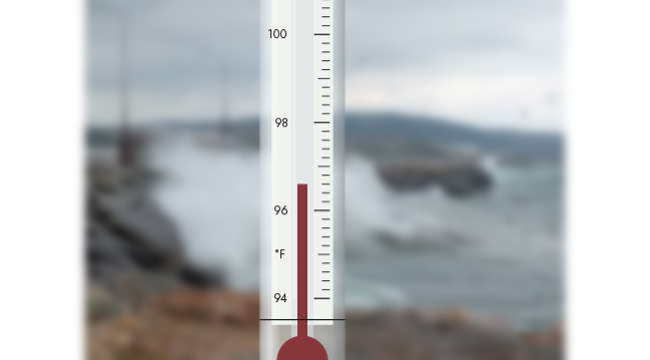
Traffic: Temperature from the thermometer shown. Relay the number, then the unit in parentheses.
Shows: 96.6 (°F)
